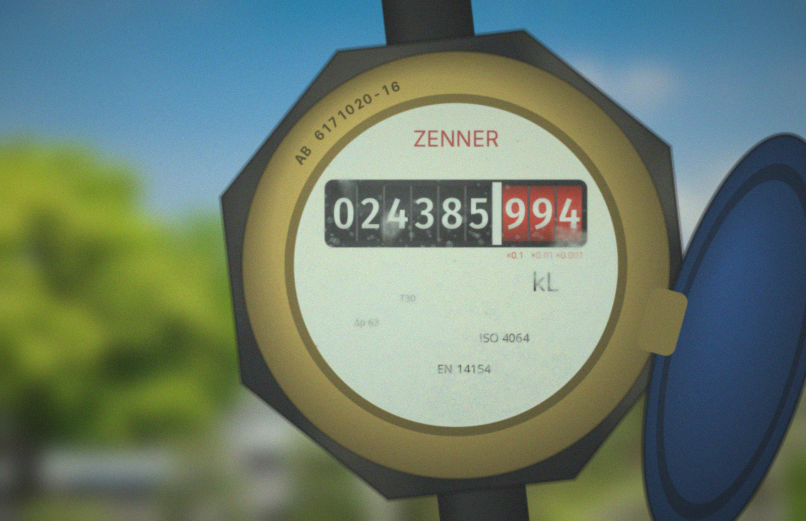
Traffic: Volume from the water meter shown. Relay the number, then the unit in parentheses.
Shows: 24385.994 (kL)
